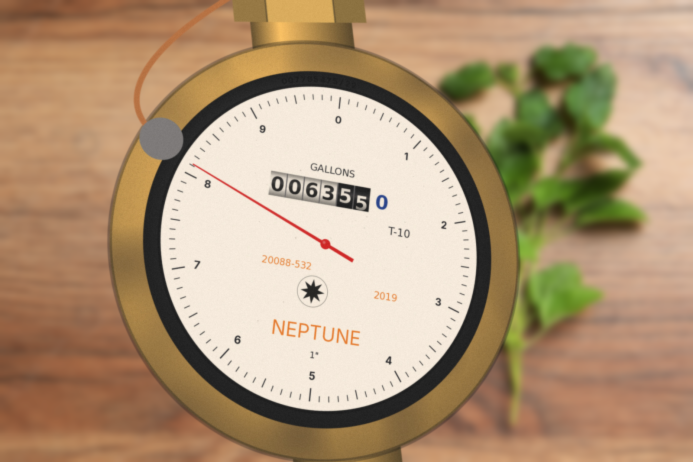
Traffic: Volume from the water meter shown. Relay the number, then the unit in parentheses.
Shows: 63548.1 (gal)
